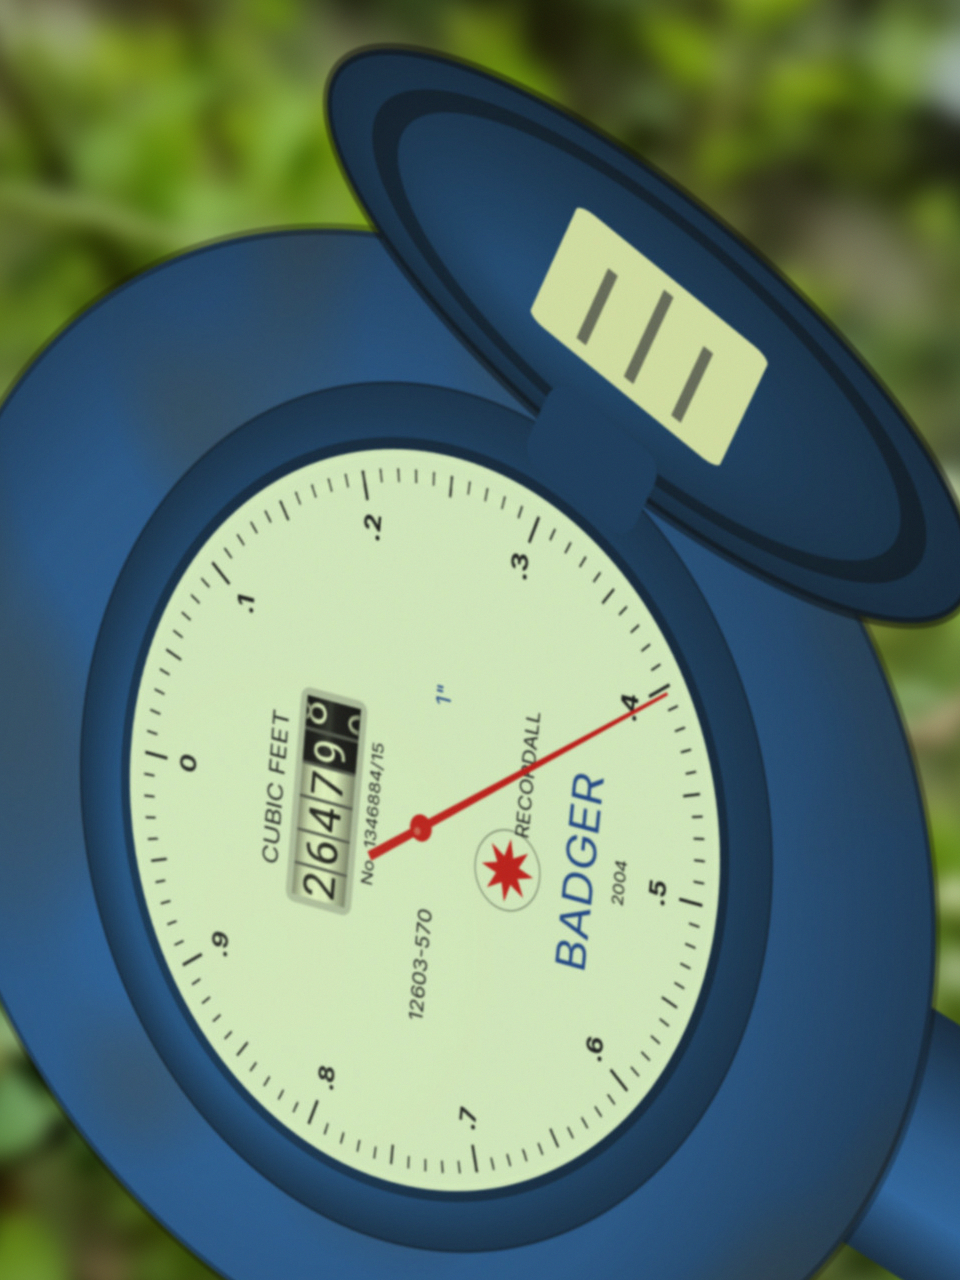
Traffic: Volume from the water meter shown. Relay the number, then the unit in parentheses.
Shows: 264798.40 (ft³)
